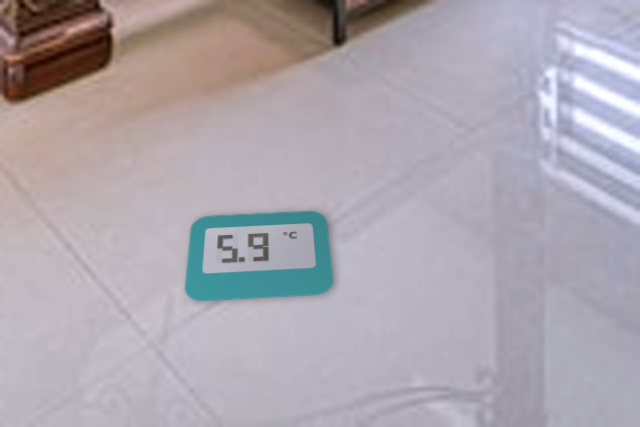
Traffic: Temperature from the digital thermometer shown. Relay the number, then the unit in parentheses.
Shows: 5.9 (°C)
